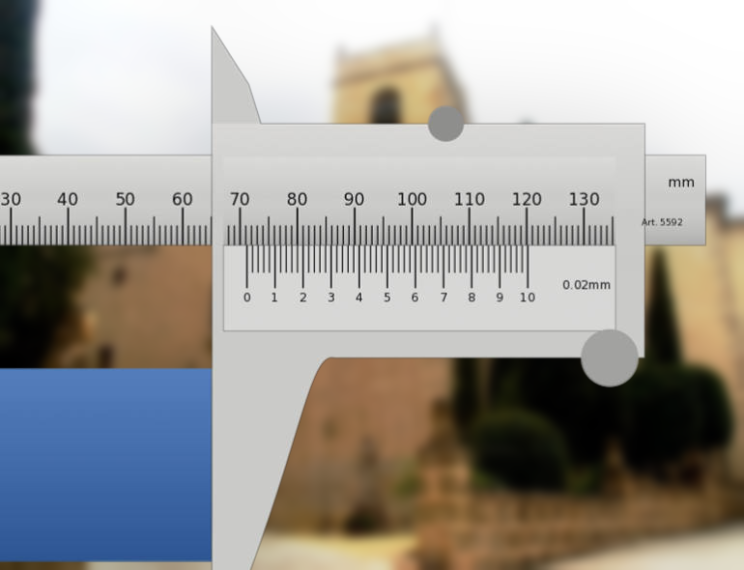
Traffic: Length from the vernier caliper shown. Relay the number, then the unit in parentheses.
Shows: 71.2 (mm)
